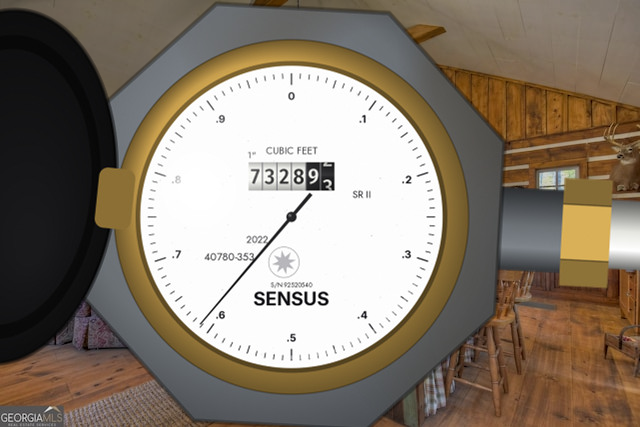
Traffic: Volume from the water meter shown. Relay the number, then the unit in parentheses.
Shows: 732892.61 (ft³)
